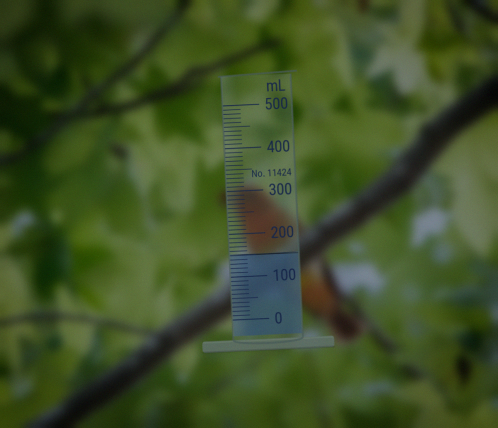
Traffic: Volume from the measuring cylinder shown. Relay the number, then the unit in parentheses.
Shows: 150 (mL)
